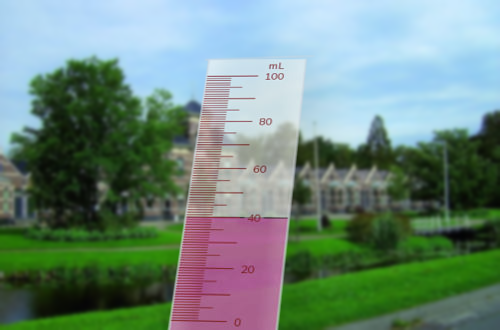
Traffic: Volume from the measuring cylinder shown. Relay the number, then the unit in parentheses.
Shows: 40 (mL)
